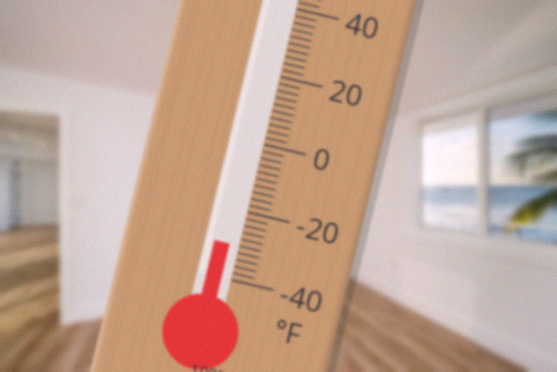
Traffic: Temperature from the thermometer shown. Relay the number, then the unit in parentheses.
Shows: -30 (°F)
